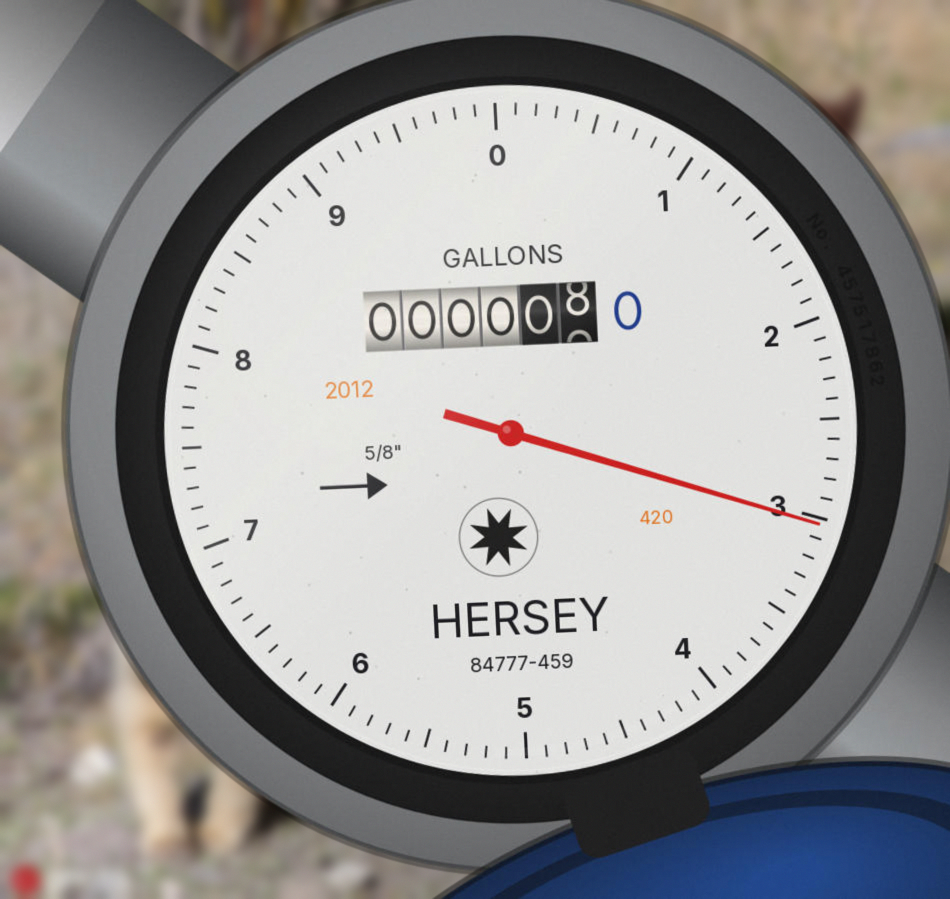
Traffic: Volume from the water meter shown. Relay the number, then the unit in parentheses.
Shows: 83.0 (gal)
